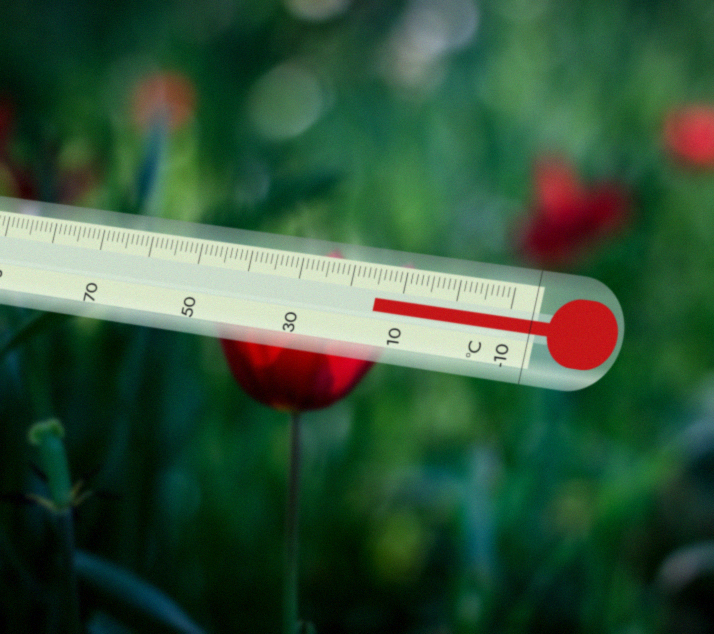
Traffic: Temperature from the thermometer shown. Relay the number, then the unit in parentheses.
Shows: 15 (°C)
